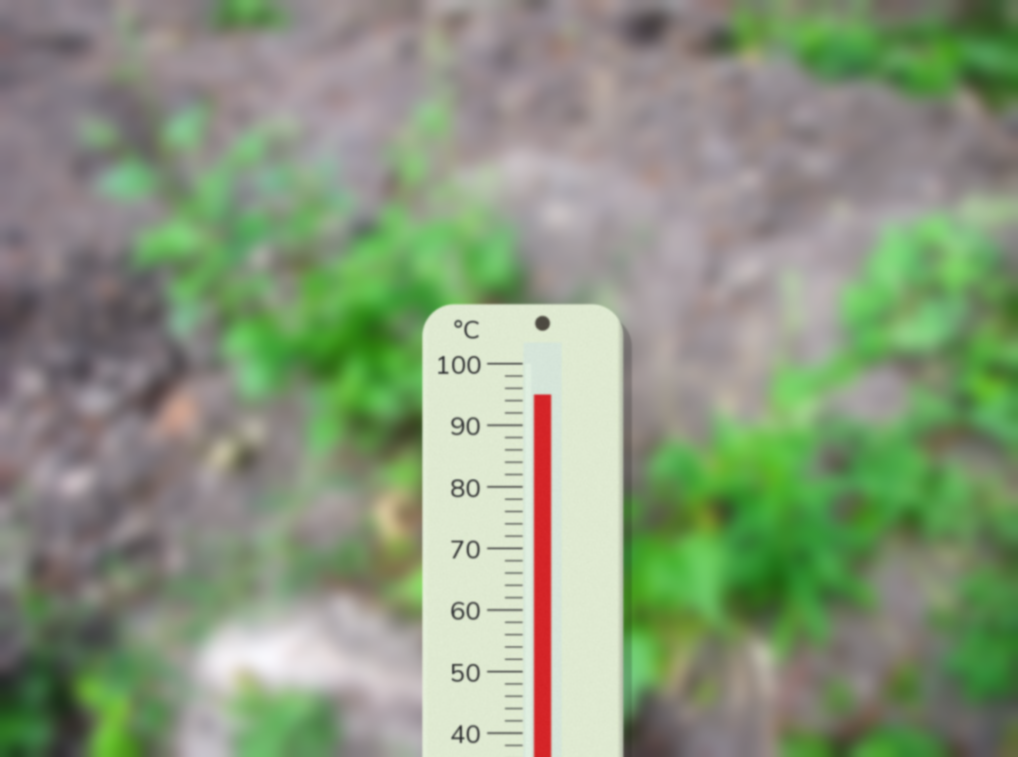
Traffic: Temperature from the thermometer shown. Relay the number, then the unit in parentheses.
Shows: 95 (°C)
